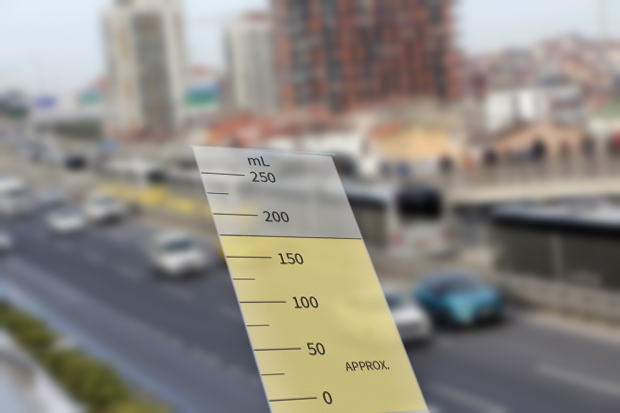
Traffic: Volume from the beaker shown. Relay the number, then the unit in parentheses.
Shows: 175 (mL)
